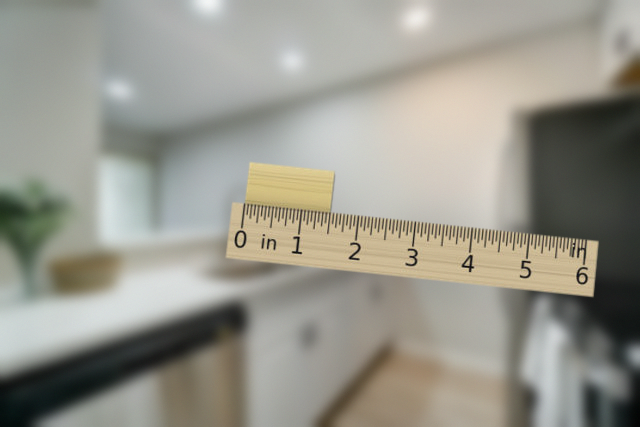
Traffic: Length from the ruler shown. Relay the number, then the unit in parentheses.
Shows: 1.5 (in)
